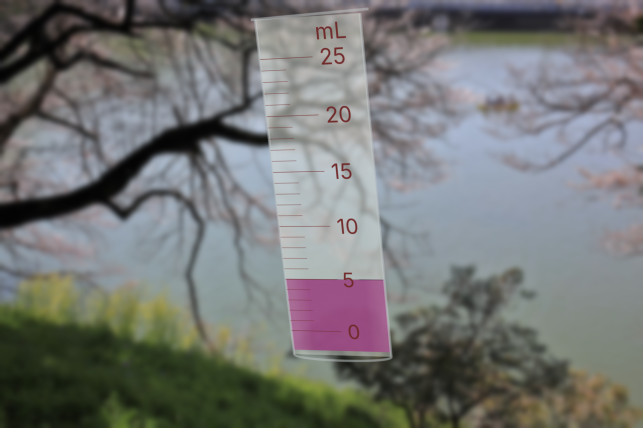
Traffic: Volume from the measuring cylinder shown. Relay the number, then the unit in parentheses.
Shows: 5 (mL)
